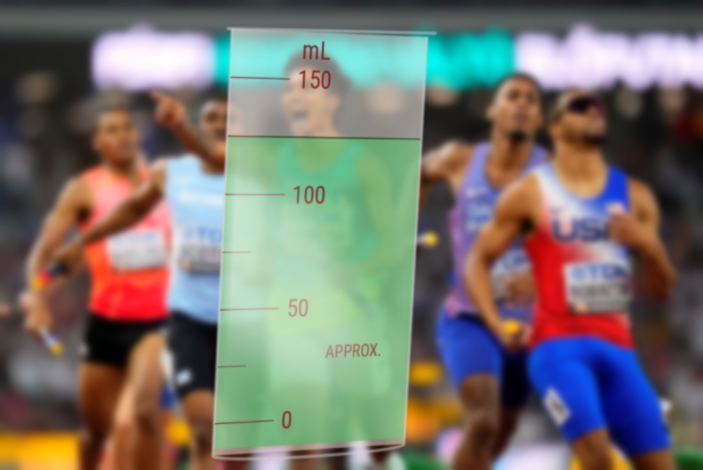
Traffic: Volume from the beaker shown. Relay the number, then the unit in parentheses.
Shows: 125 (mL)
